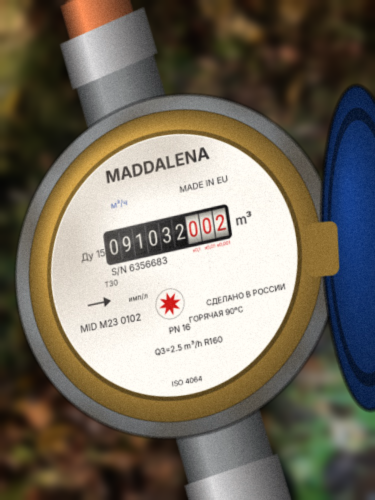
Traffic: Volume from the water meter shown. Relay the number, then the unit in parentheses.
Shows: 91032.002 (m³)
